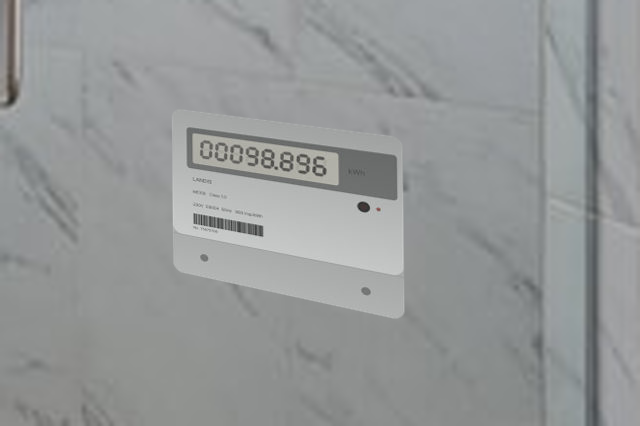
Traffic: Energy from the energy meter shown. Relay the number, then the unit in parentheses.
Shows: 98.896 (kWh)
